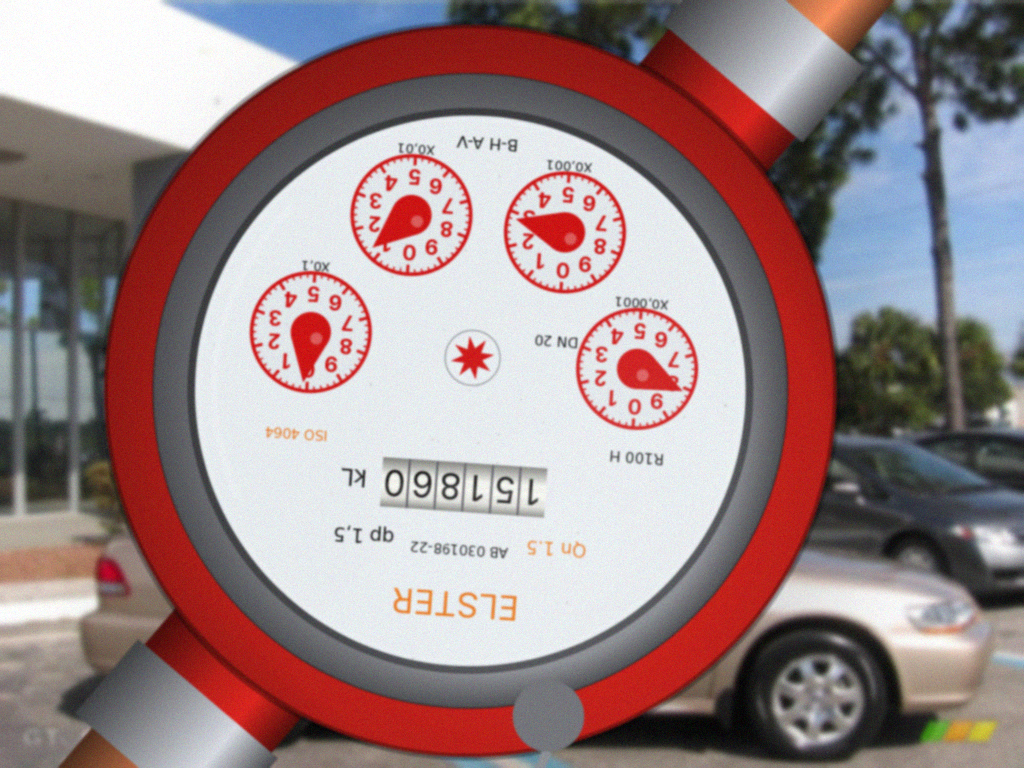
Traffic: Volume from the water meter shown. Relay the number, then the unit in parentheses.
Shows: 151860.0128 (kL)
